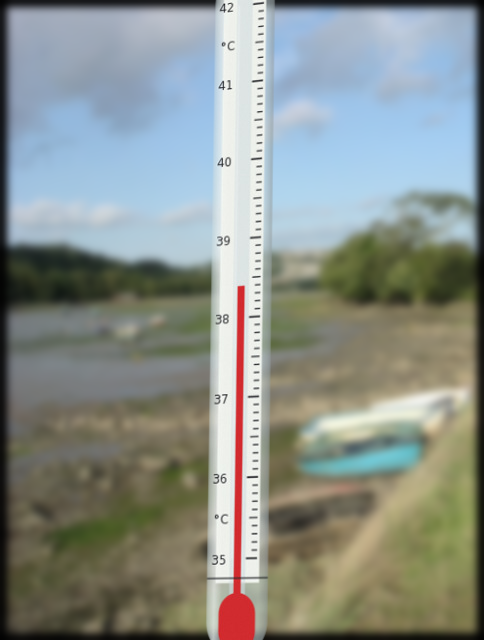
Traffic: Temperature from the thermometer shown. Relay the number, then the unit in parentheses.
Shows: 38.4 (°C)
